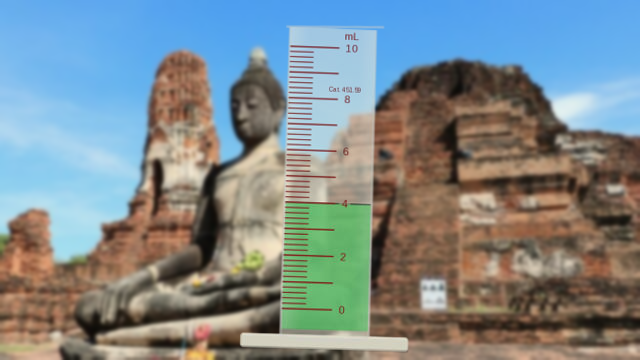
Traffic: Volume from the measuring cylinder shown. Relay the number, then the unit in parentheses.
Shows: 4 (mL)
